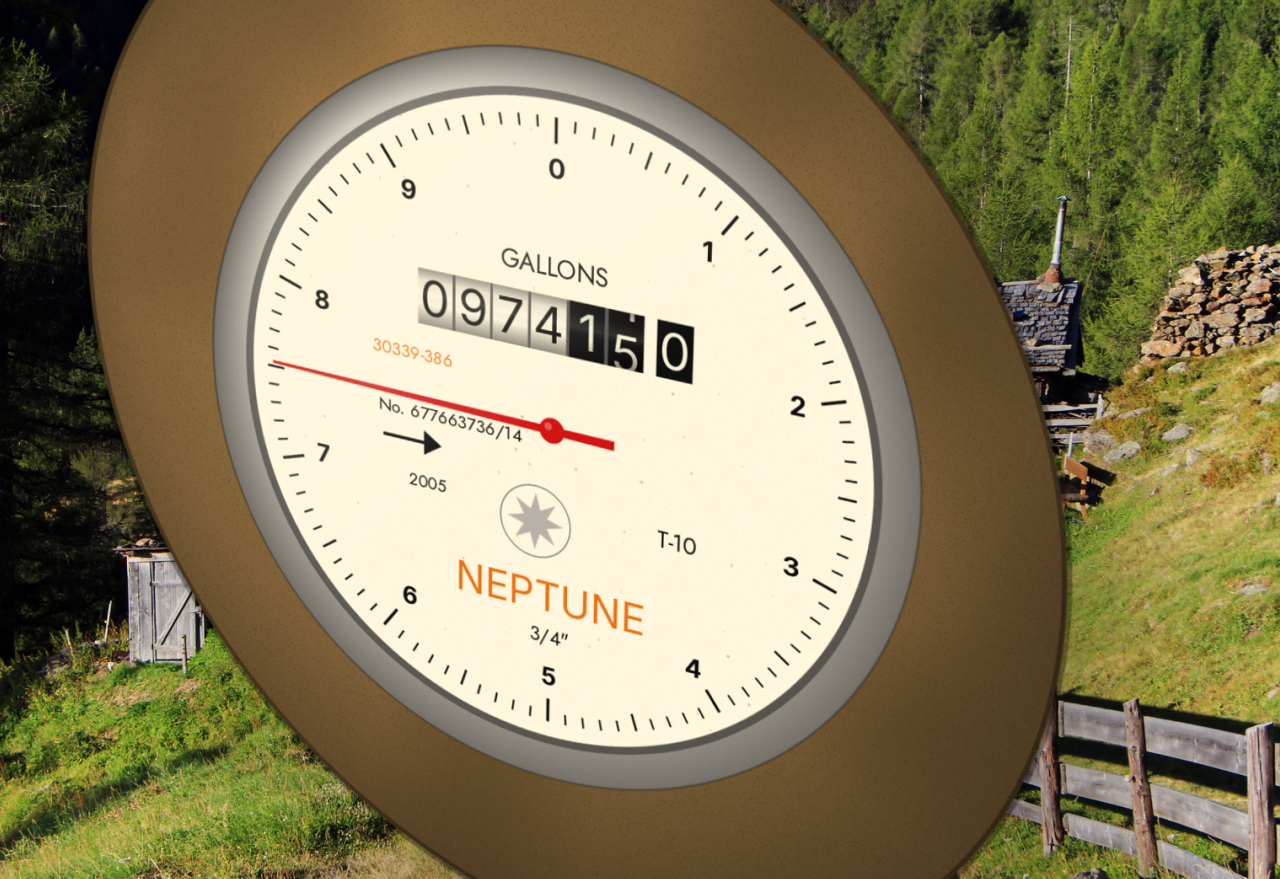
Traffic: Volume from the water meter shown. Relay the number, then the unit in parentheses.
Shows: 974147.5 (gal)
